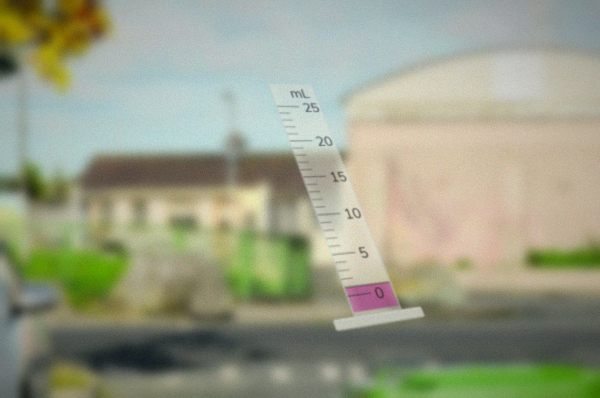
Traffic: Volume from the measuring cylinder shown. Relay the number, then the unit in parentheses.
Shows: 1 (mL)
